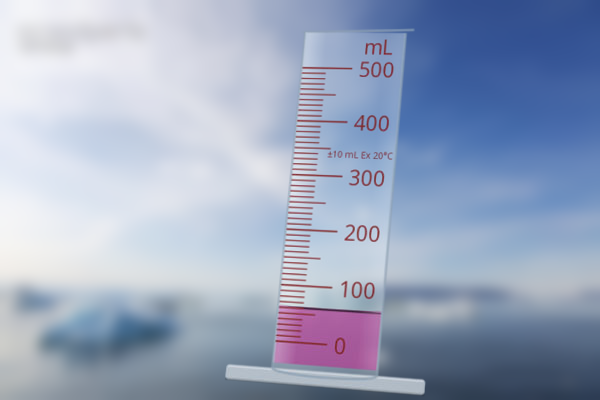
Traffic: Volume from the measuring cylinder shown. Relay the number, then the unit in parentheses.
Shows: 60 (mL)
